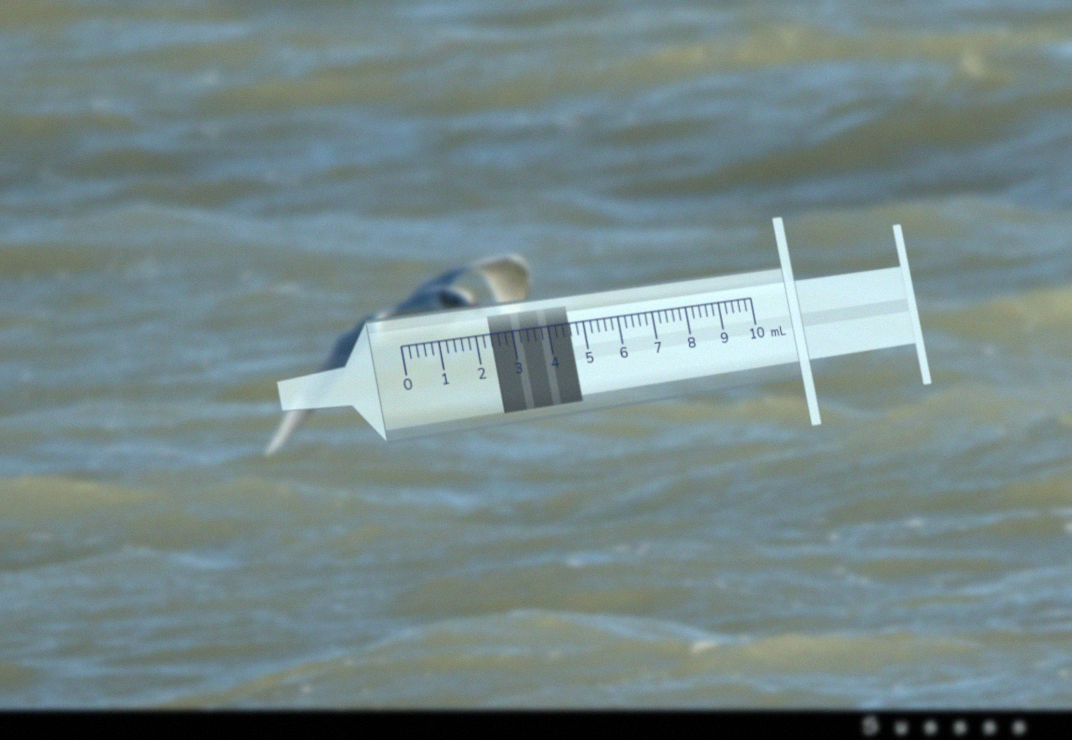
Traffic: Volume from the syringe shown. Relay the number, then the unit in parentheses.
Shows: 2.4 (mL)
